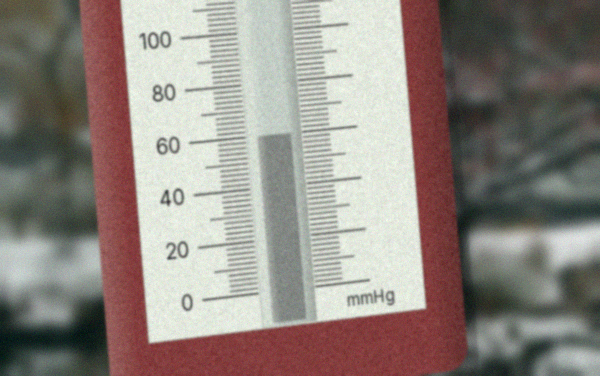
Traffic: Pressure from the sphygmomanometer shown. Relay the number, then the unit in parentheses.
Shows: 60 (mmHg)
